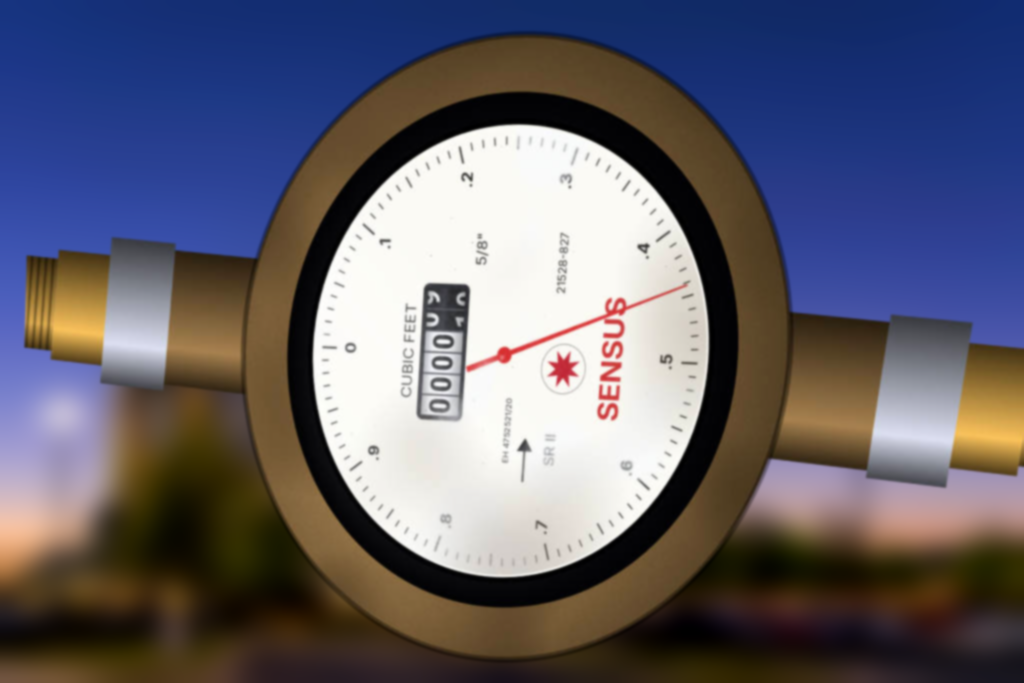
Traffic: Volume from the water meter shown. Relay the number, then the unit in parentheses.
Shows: 9.44 (ft³)
